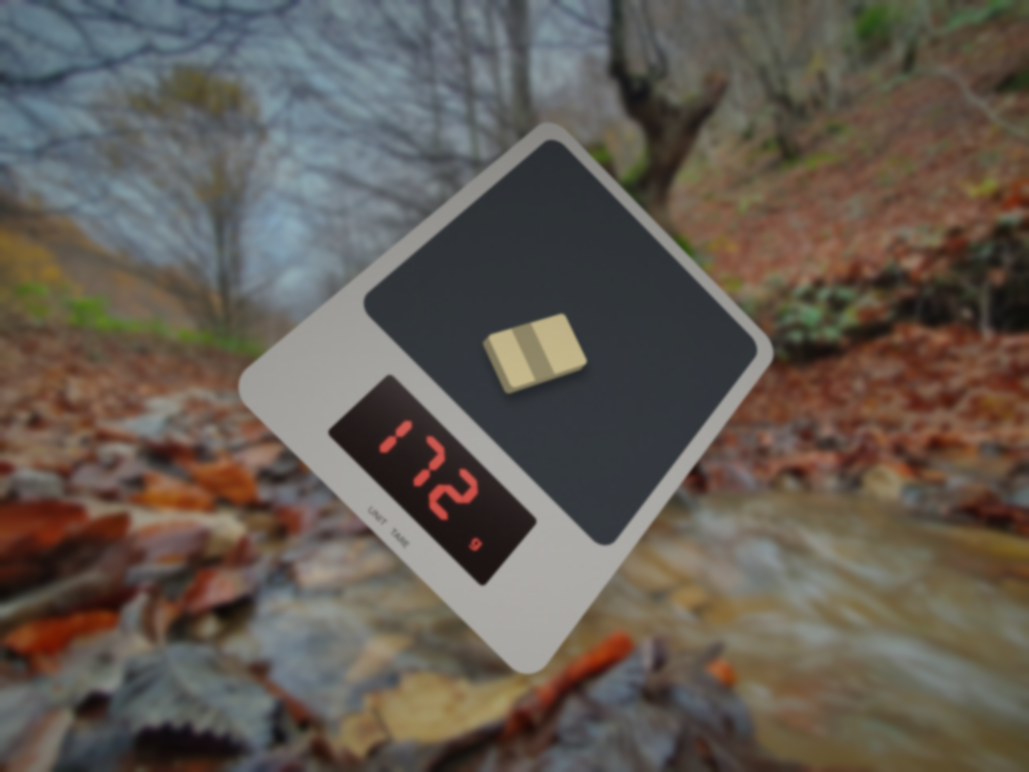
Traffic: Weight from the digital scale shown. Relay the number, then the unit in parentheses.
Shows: 172 (g)
